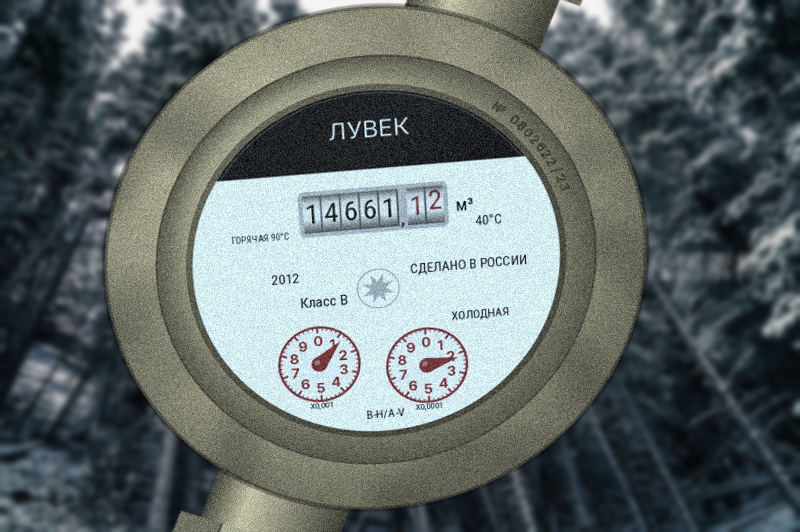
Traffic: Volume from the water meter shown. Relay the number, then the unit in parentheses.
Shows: 14661.1212 (m³)
